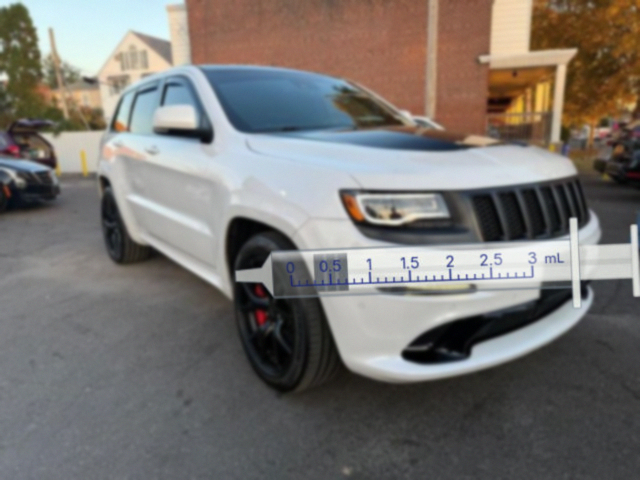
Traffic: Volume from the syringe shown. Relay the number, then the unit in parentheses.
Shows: 0.3 (mL)
